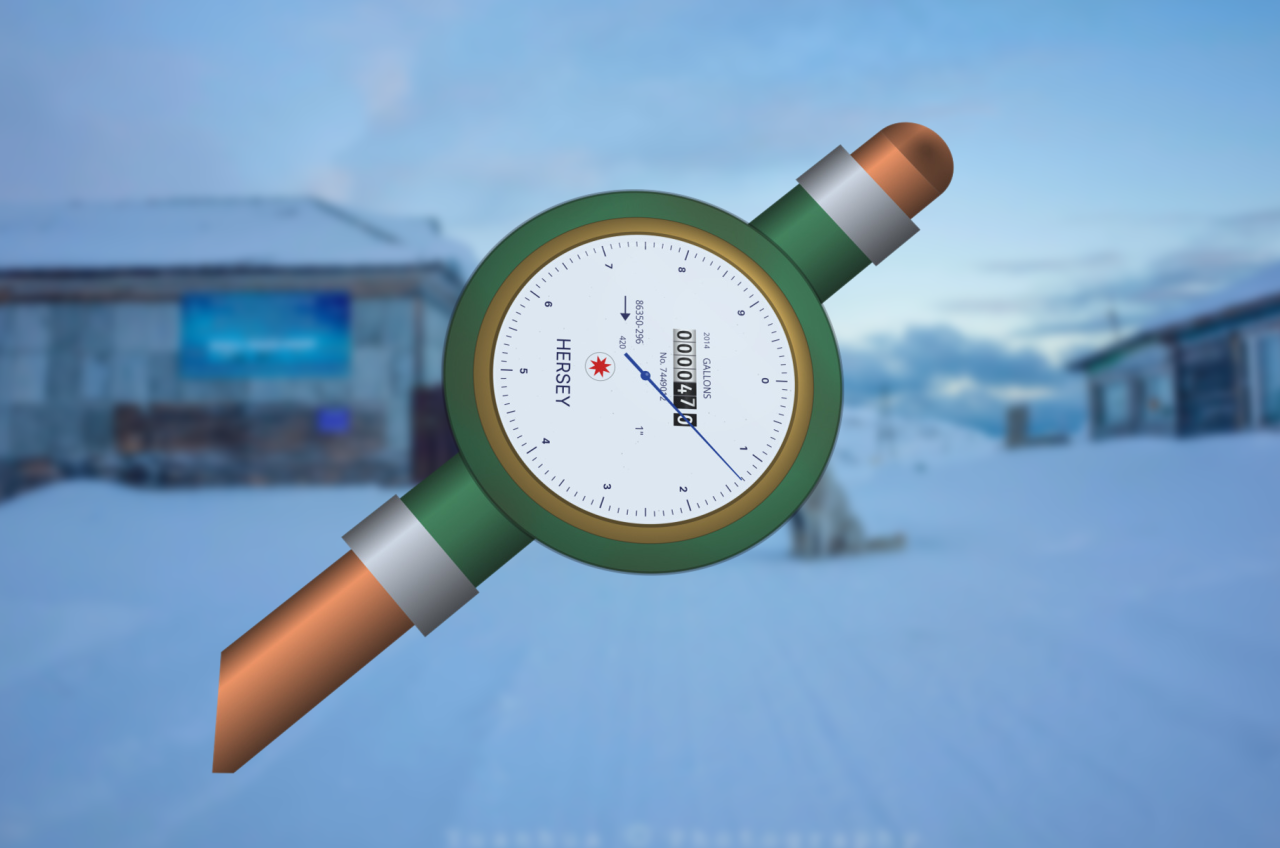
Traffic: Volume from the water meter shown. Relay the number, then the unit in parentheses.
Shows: 471.3 (gal)
